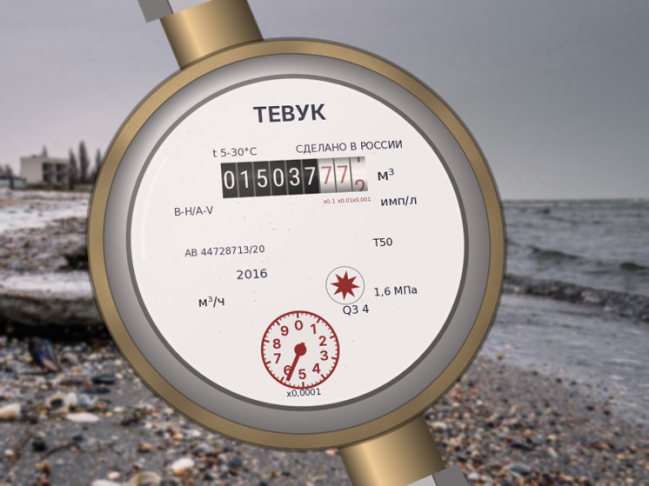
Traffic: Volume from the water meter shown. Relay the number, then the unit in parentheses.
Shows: 15037.7715 (m³)
